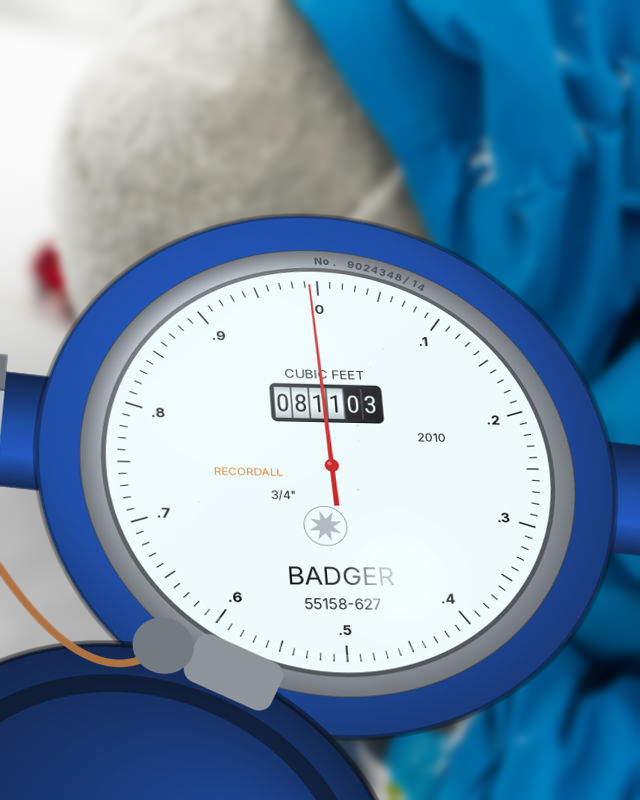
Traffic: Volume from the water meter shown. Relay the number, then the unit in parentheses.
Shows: 81102.99 (ft³)
